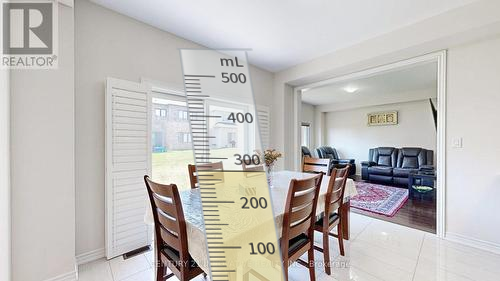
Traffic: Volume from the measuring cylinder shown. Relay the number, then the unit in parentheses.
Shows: 270 (mL)
